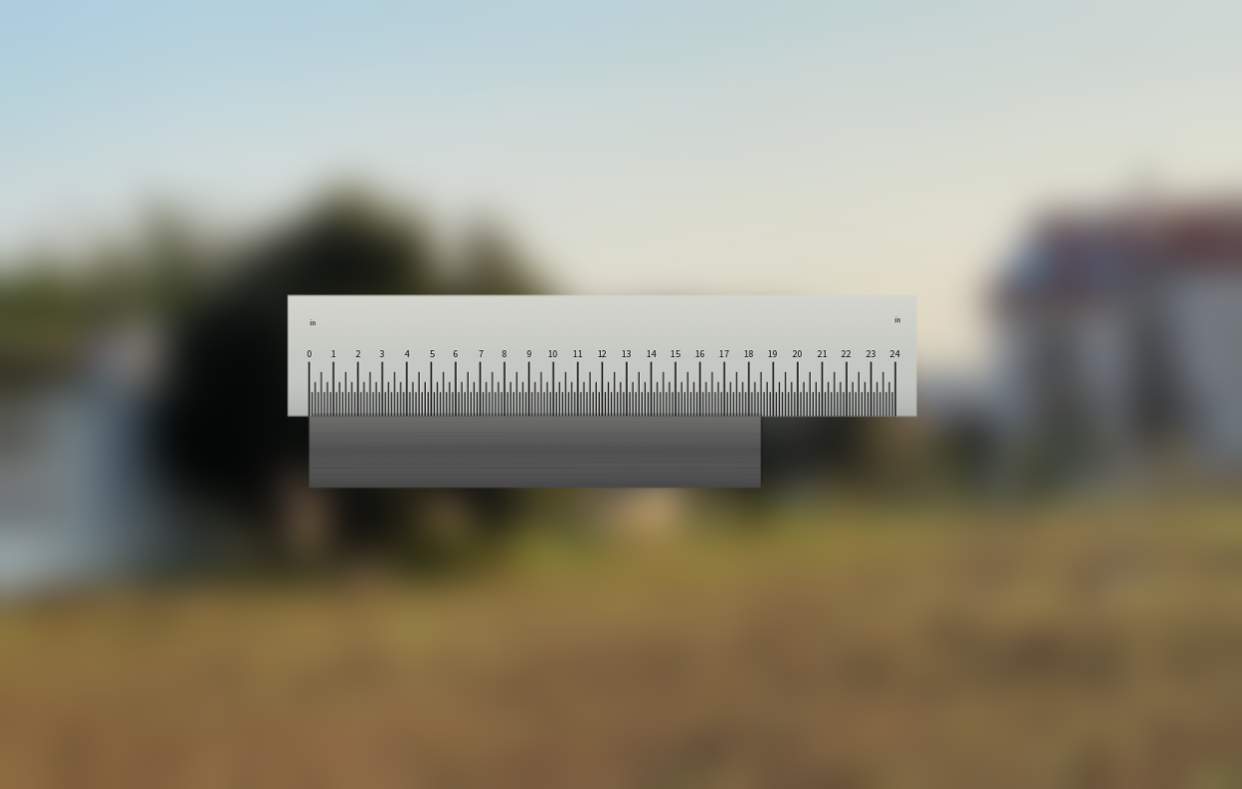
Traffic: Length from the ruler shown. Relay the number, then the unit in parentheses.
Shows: 18.5 (in)
